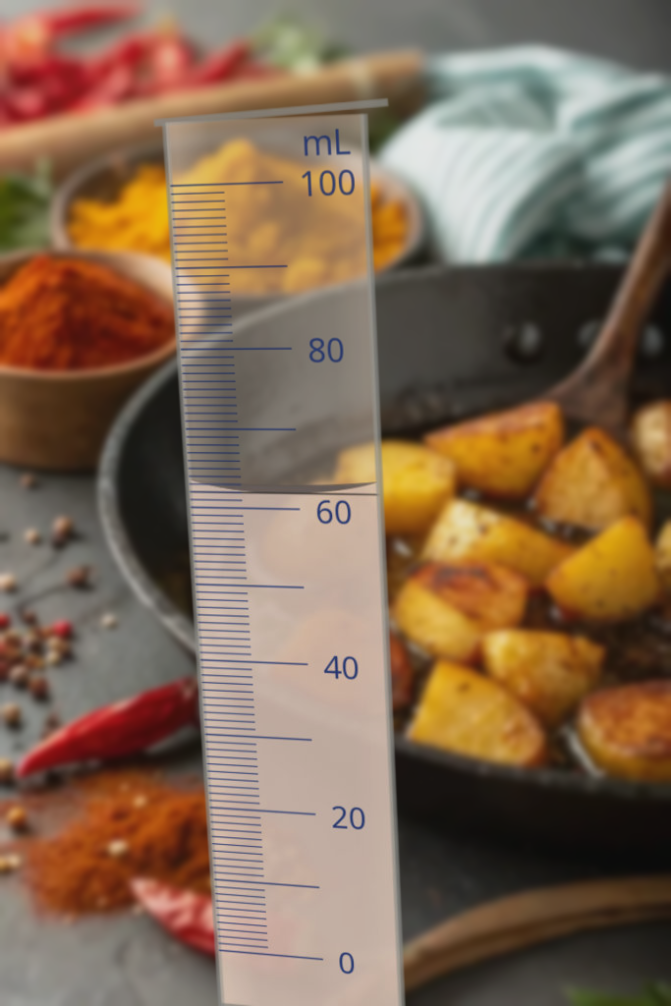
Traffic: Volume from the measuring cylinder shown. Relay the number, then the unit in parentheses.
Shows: 62 (mL)
